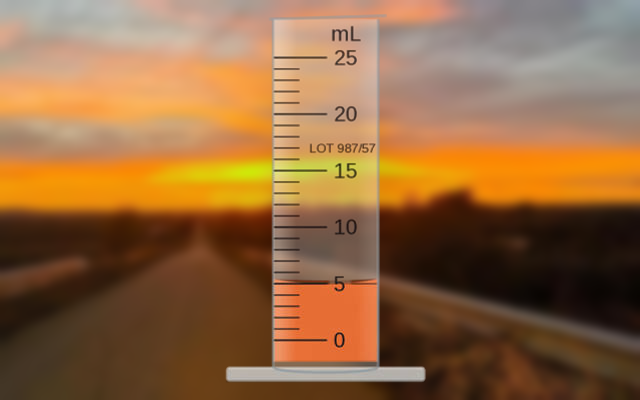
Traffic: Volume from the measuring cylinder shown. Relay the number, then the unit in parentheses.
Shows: 5 (mL)
